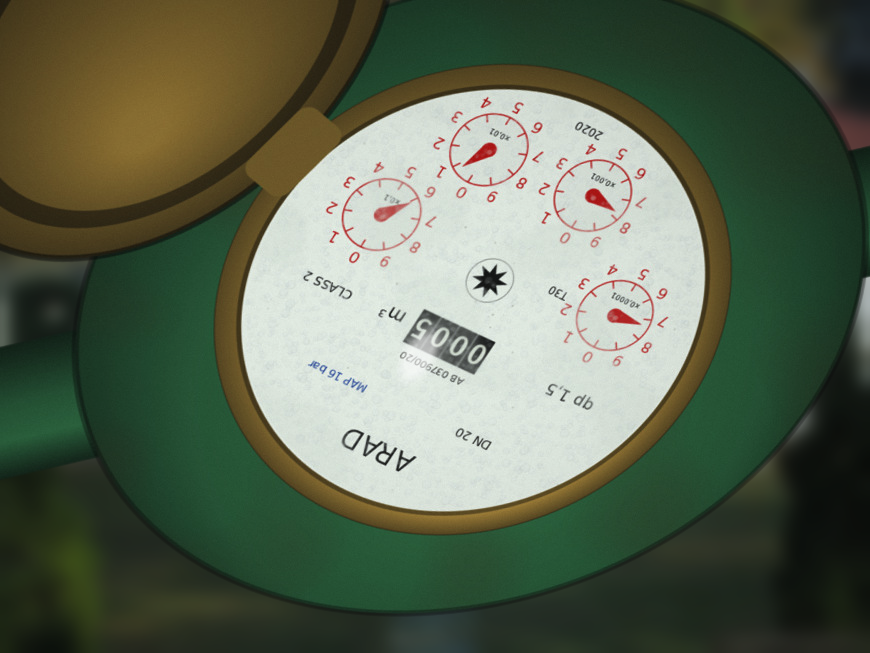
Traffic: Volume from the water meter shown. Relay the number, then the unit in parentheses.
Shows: 5.6077 (m³)
